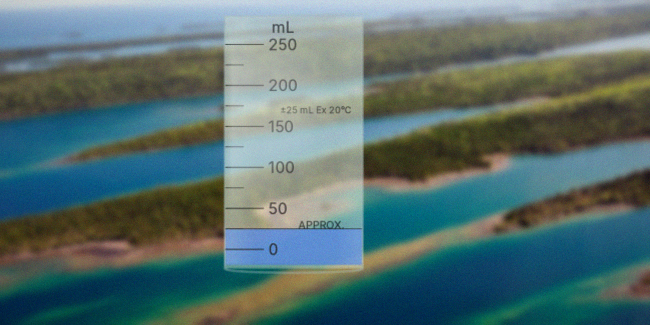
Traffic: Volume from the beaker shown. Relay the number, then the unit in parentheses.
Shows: 25 (mL)
